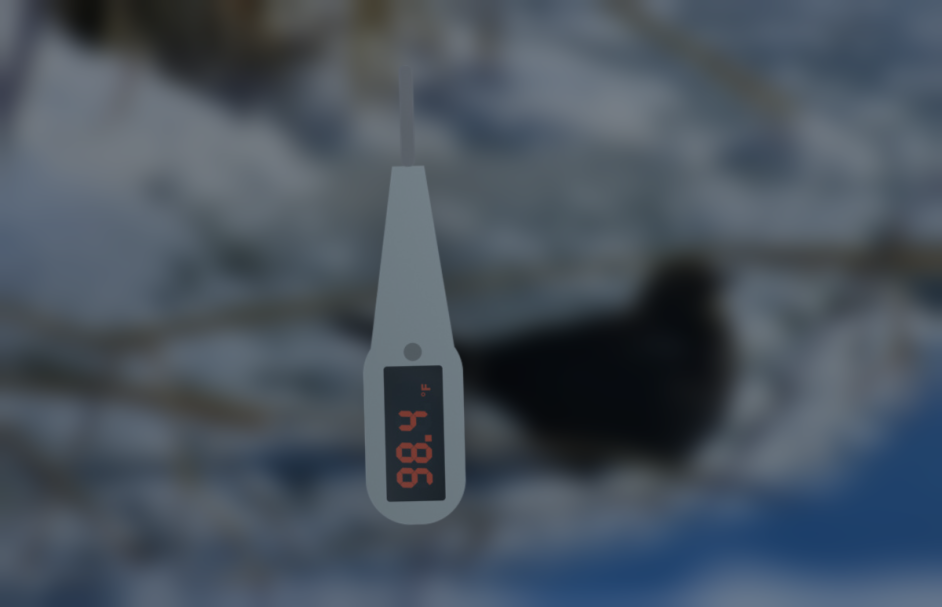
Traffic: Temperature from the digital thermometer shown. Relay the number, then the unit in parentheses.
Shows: 98.4 (°F)
